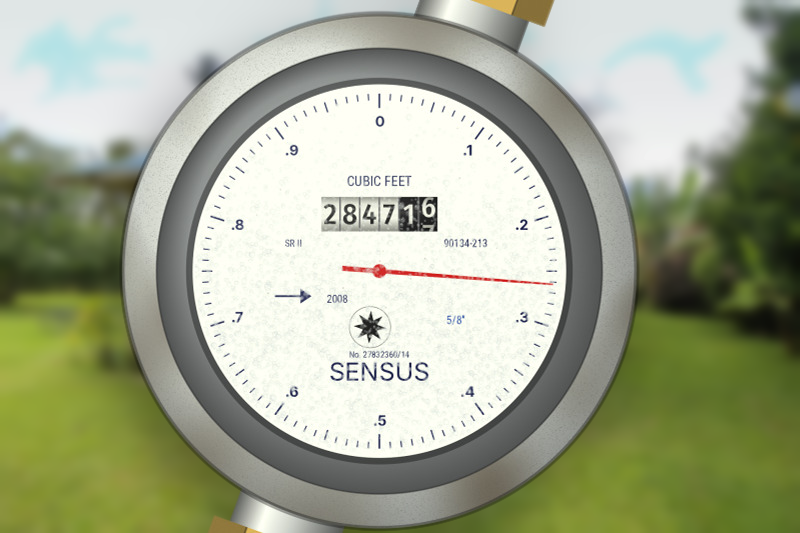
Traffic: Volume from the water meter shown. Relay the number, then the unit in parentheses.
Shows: 284716.26 (ft³)
